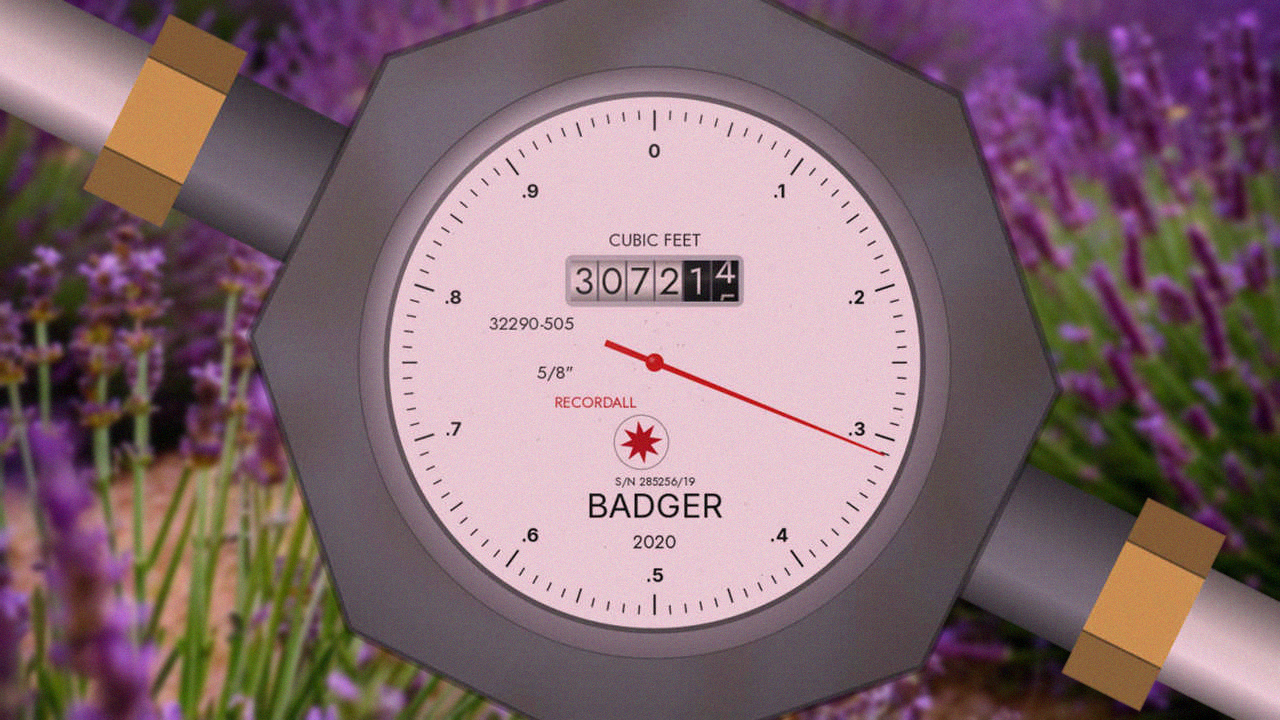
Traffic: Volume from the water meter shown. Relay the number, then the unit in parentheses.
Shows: 307214.31 (ft³)
